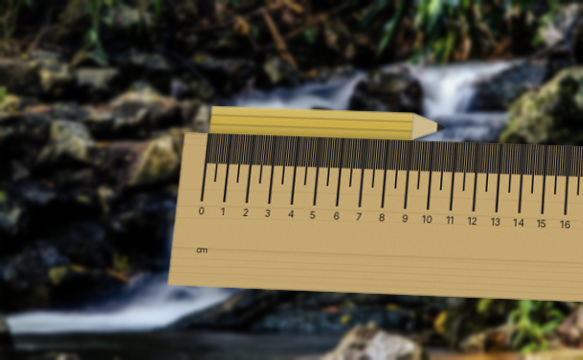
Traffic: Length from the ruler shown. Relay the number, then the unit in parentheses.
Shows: 10.5 (cm)
